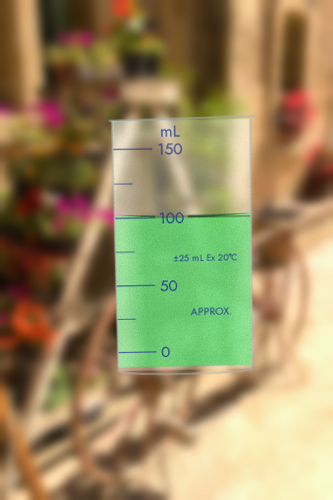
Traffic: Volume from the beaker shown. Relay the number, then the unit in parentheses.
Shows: 100 (mL)
